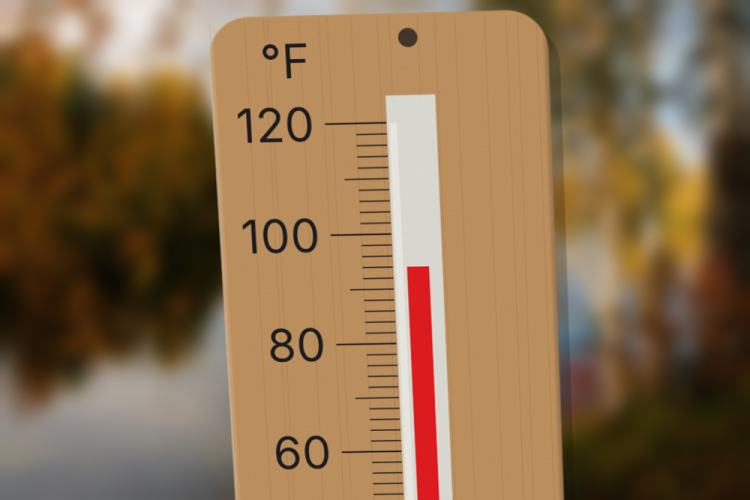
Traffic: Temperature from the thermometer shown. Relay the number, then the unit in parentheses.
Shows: 94 (°F)
